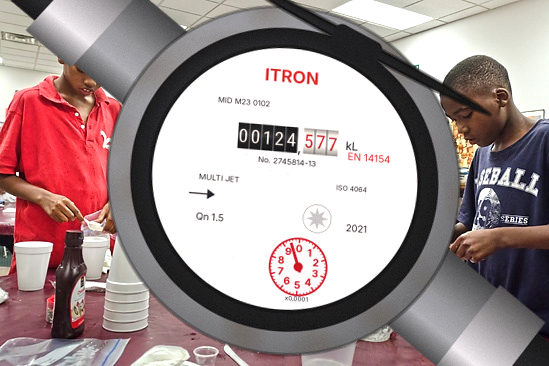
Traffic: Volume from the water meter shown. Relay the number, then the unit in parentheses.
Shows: 124.5769 (kL)
